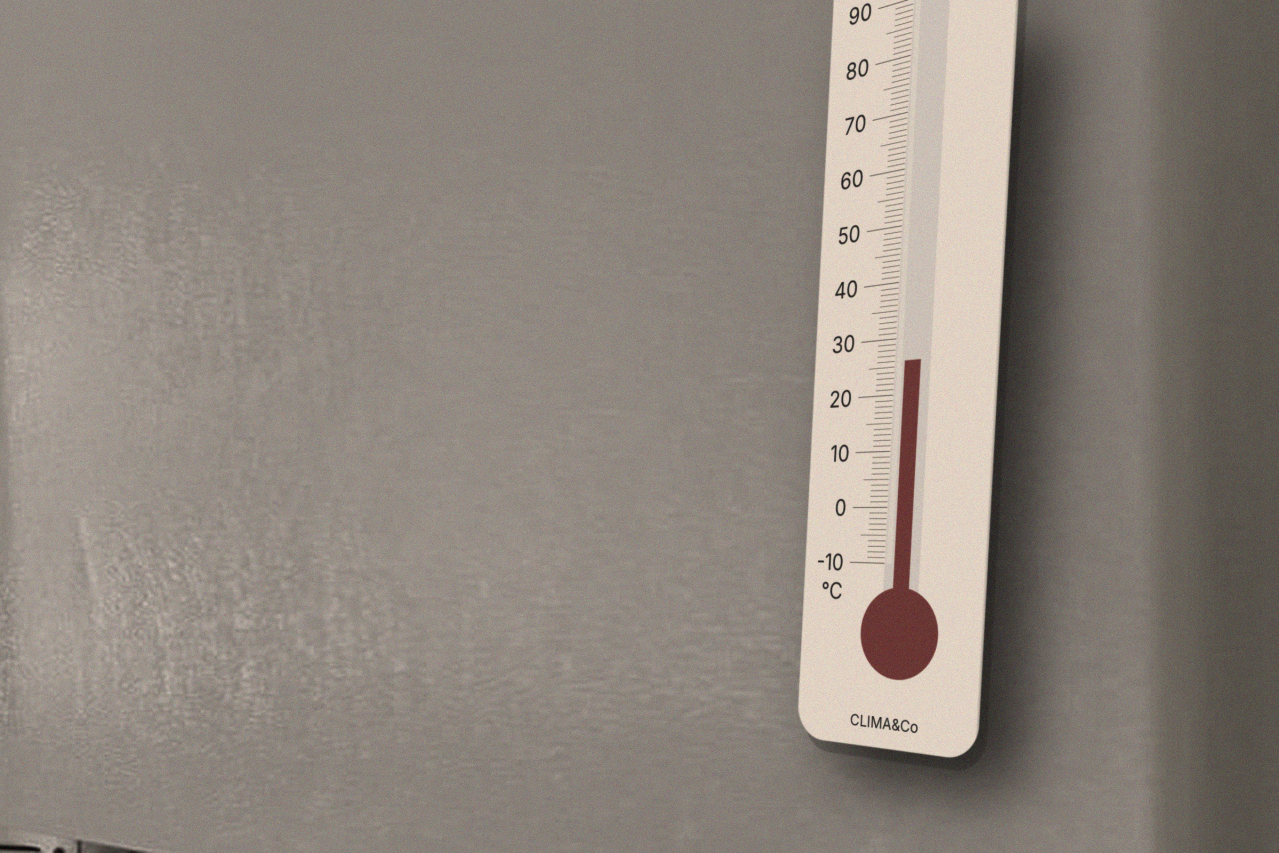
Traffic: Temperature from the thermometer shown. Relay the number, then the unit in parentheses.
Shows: 26 (°C)
